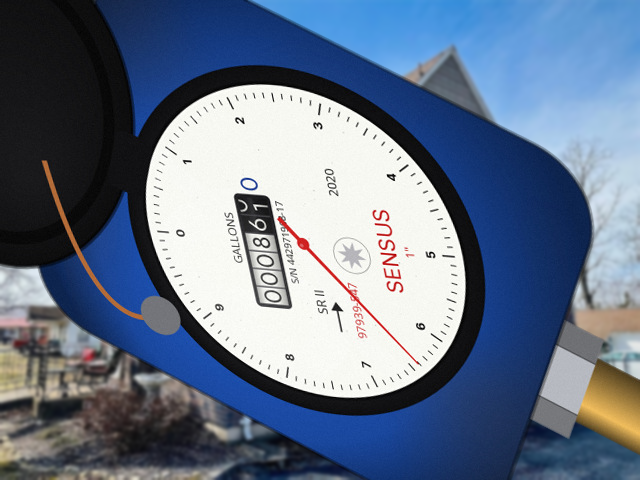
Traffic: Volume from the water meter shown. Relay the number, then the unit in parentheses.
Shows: 8606.4 (gal)
